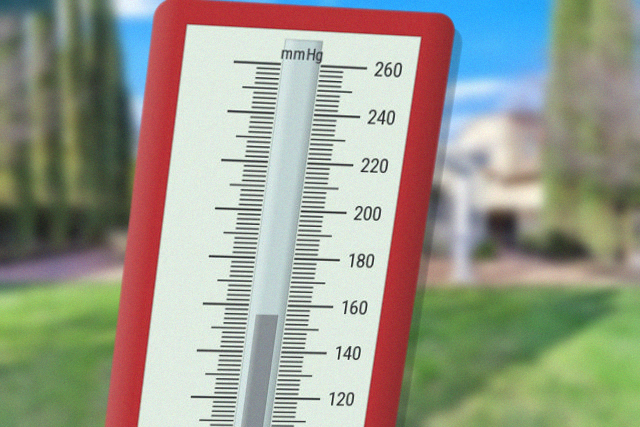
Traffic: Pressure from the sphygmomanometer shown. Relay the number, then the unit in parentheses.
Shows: 156 (mmHg)
